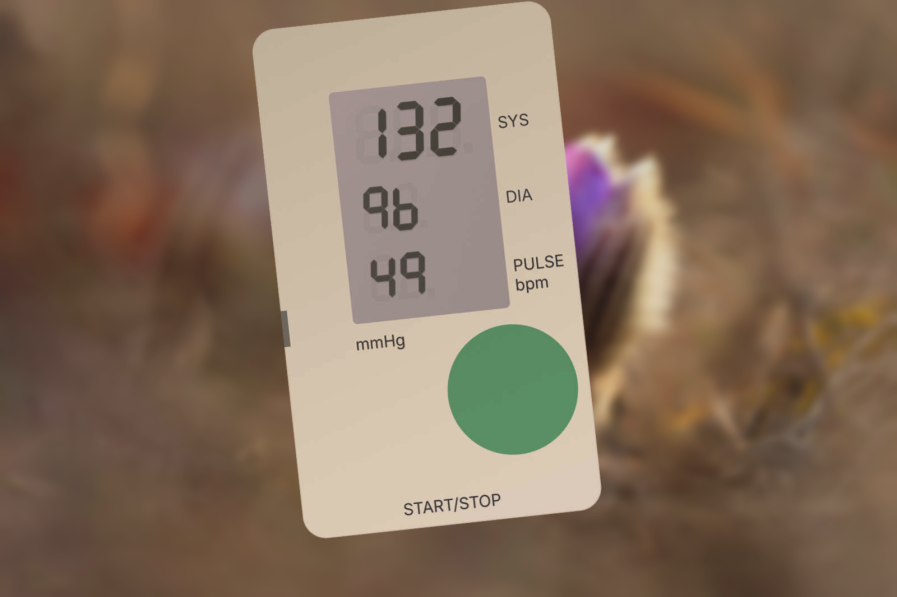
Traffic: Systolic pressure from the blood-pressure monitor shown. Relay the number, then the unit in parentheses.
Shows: 132 (mmHg)
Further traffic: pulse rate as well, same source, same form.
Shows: 49 (bpm)
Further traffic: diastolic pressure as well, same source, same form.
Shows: 96 (mmHg)
